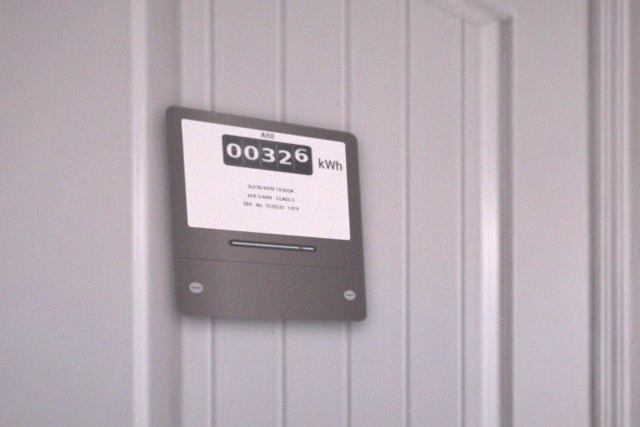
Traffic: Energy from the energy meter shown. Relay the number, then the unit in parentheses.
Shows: 326 (kWh)
